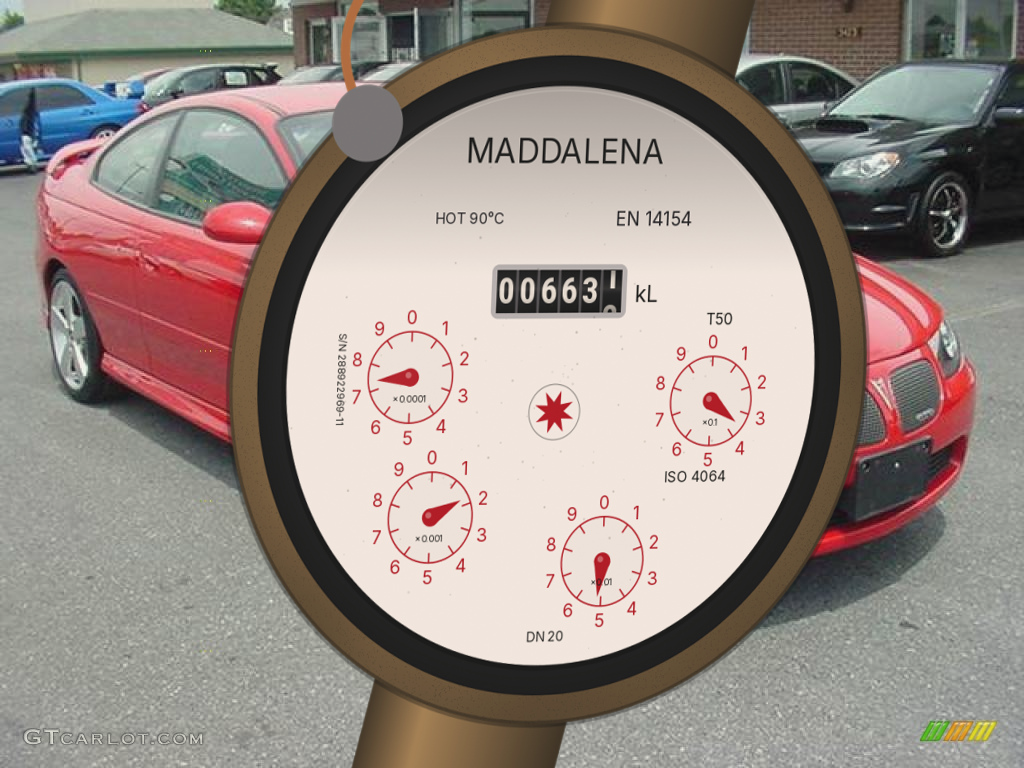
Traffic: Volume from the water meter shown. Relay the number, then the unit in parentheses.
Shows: 6631.3517 (kL)
